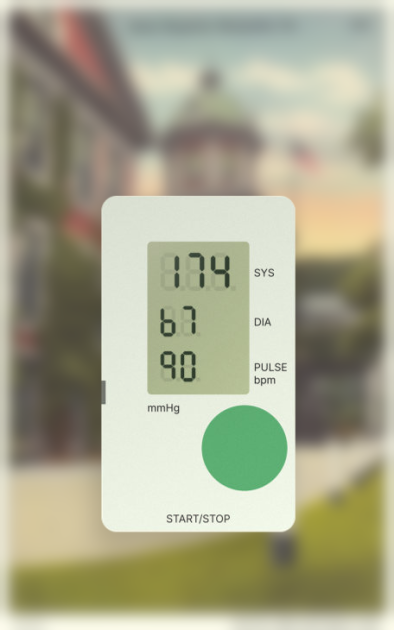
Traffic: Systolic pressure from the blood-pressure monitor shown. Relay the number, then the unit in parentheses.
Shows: 174 (mmHg)
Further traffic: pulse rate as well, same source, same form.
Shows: 90 (bpm)
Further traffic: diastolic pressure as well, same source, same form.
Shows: 67 (mmHg)
